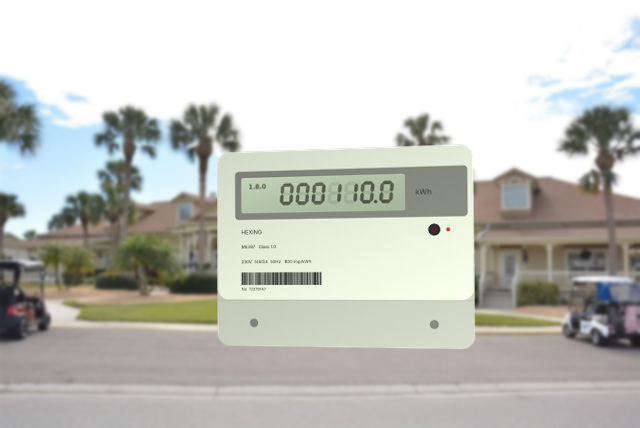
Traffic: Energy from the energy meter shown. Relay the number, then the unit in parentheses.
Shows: 110.0 (kWh)
